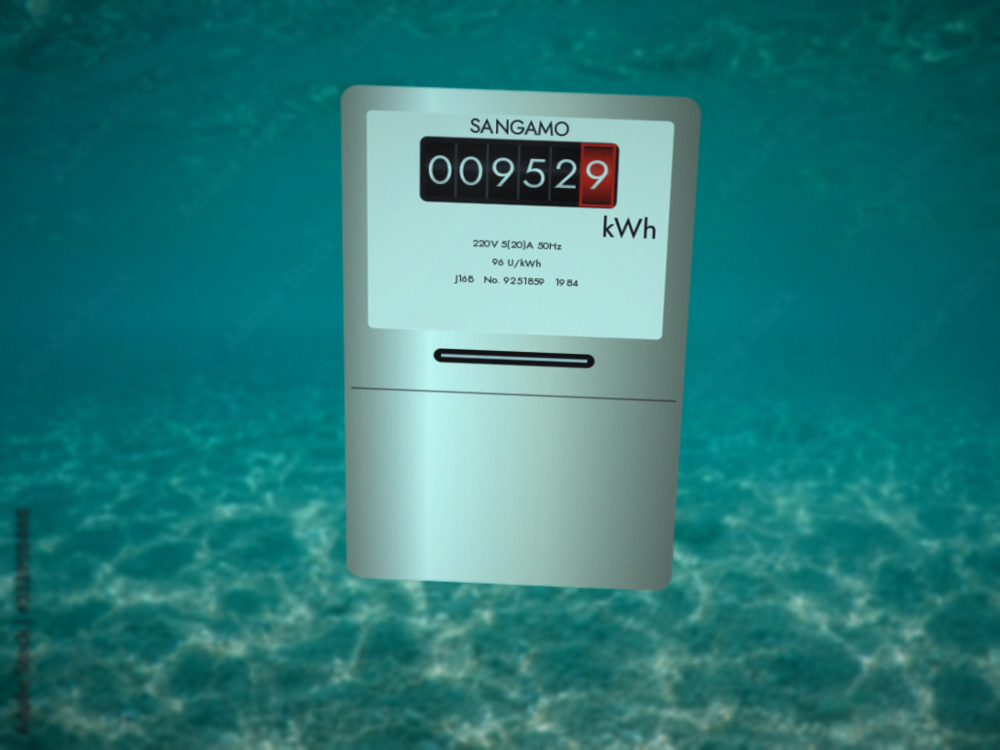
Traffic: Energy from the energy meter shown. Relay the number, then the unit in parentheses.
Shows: 952.9 (kWh)
